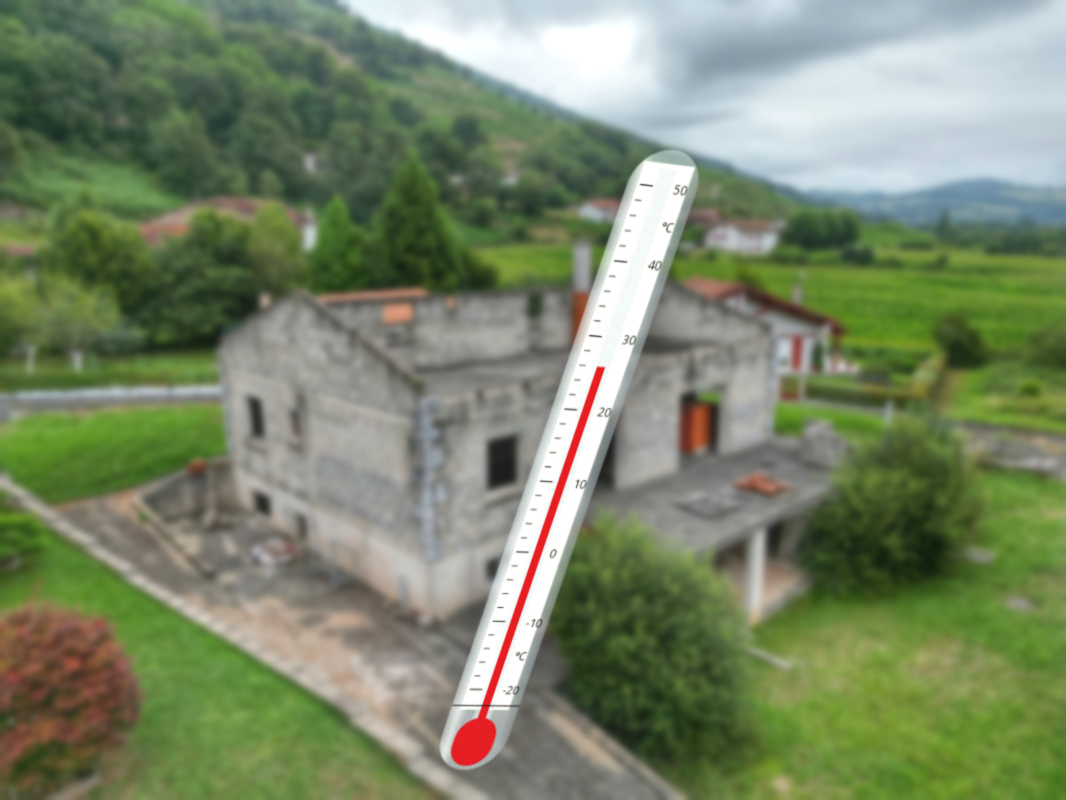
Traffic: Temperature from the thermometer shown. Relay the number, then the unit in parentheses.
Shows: 26 (°C)
